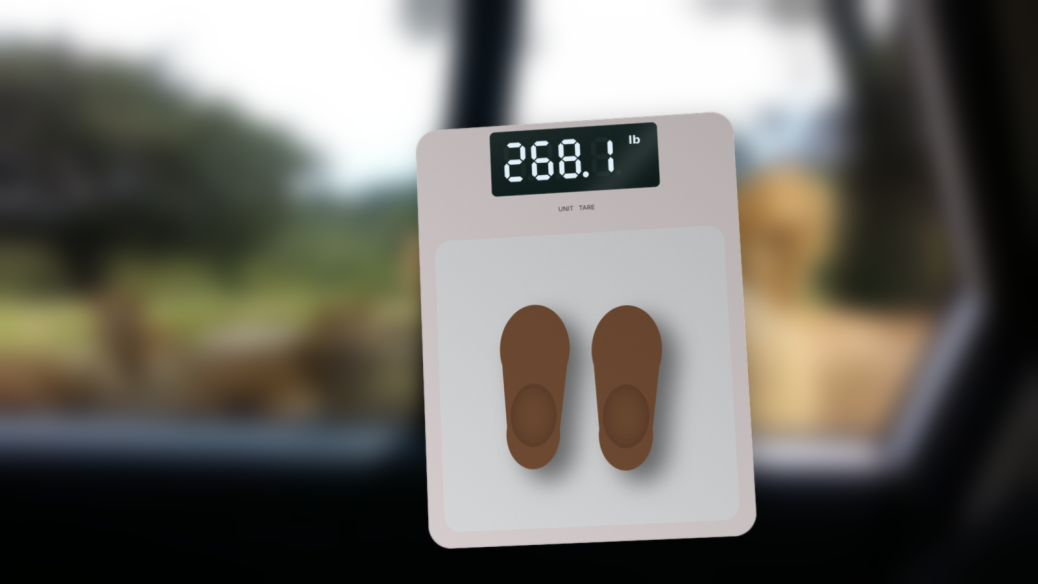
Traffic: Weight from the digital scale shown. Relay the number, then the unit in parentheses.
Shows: 268.1 (lb)
